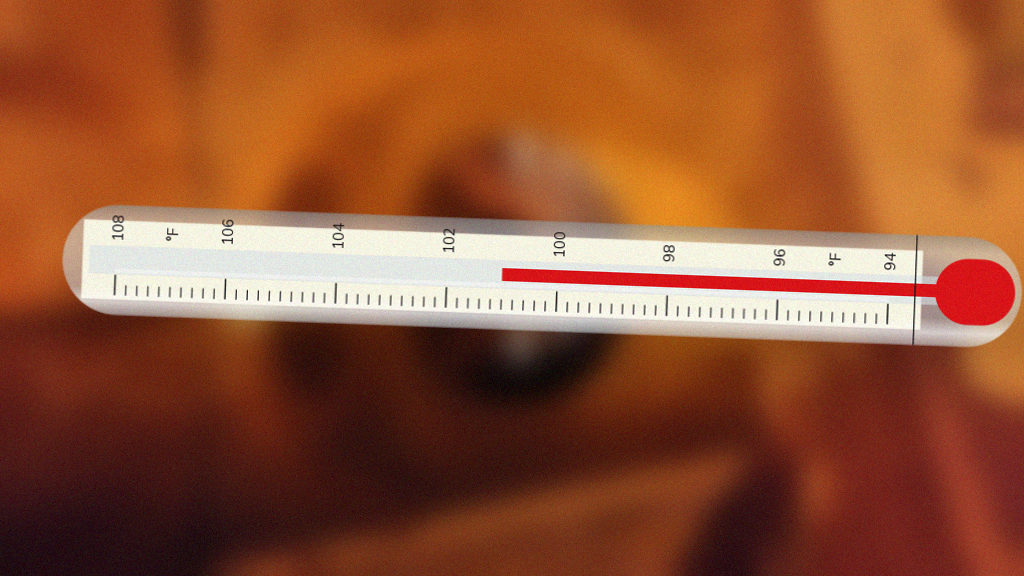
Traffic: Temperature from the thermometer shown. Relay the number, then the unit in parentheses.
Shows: 101 (°F)
